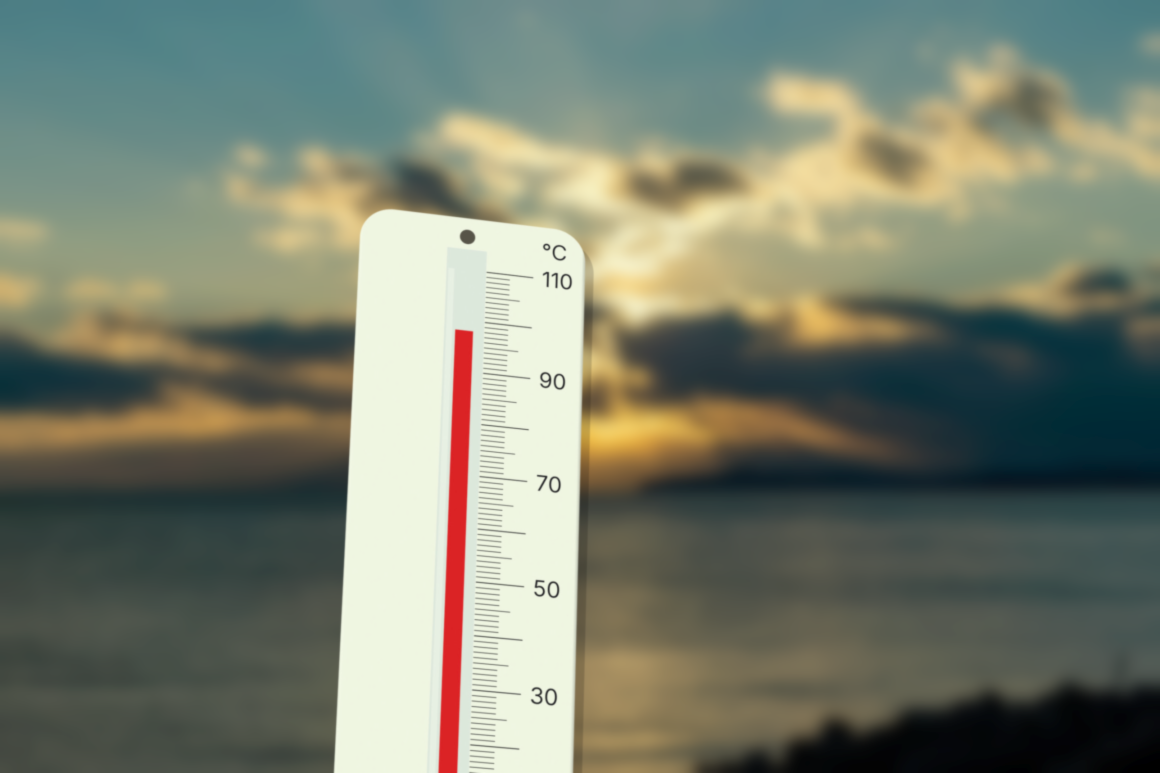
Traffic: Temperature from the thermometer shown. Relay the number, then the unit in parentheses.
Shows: 98 (°C)
